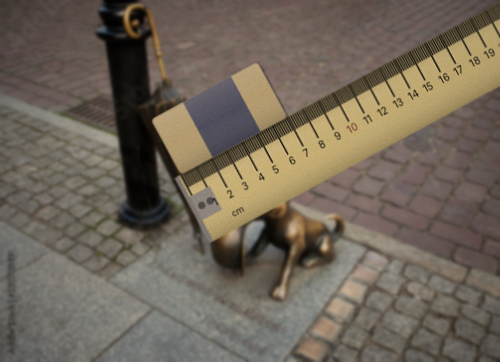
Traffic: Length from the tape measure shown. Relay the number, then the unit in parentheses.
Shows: 7 (cm)
